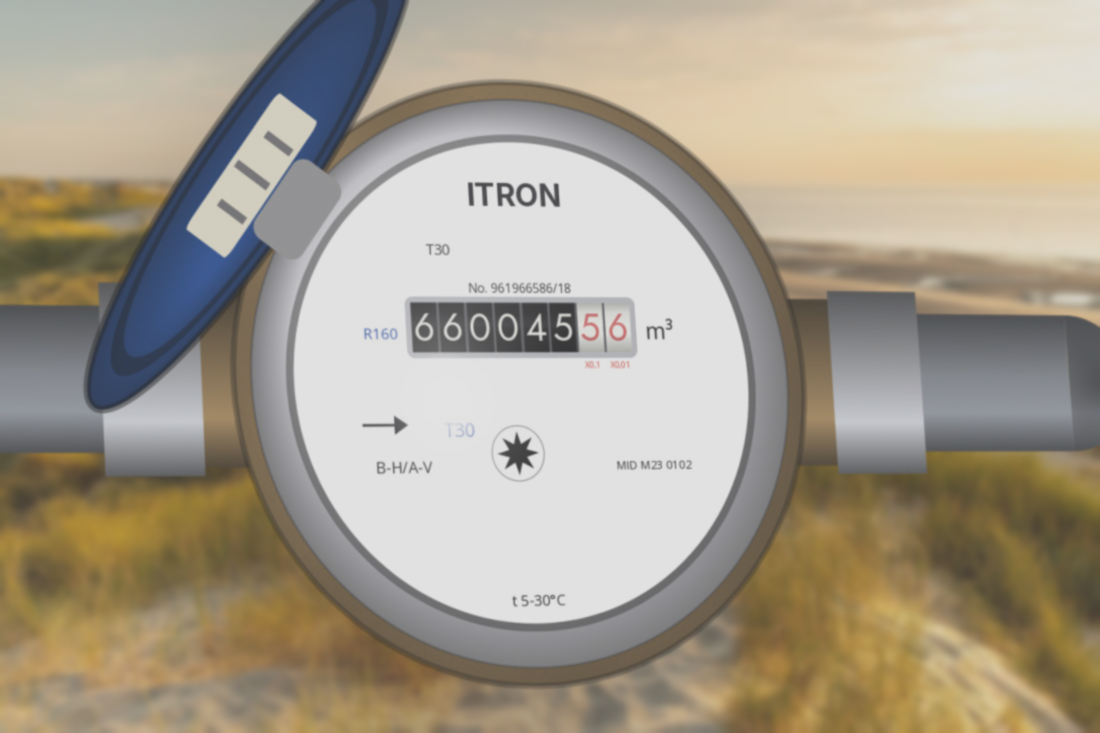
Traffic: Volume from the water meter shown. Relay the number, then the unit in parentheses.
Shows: 660045.56 (m³)
